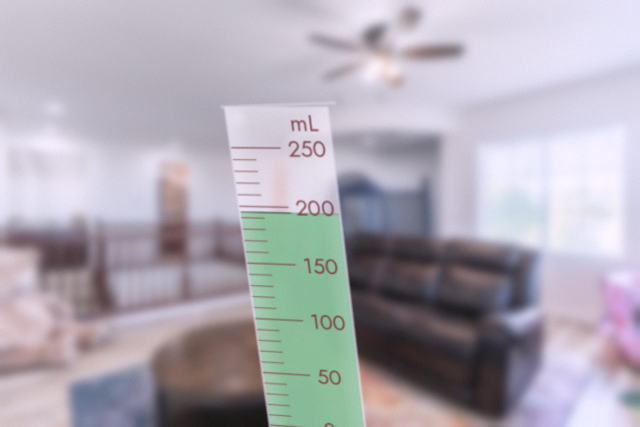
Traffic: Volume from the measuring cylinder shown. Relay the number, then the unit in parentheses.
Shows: 195 (mL)
